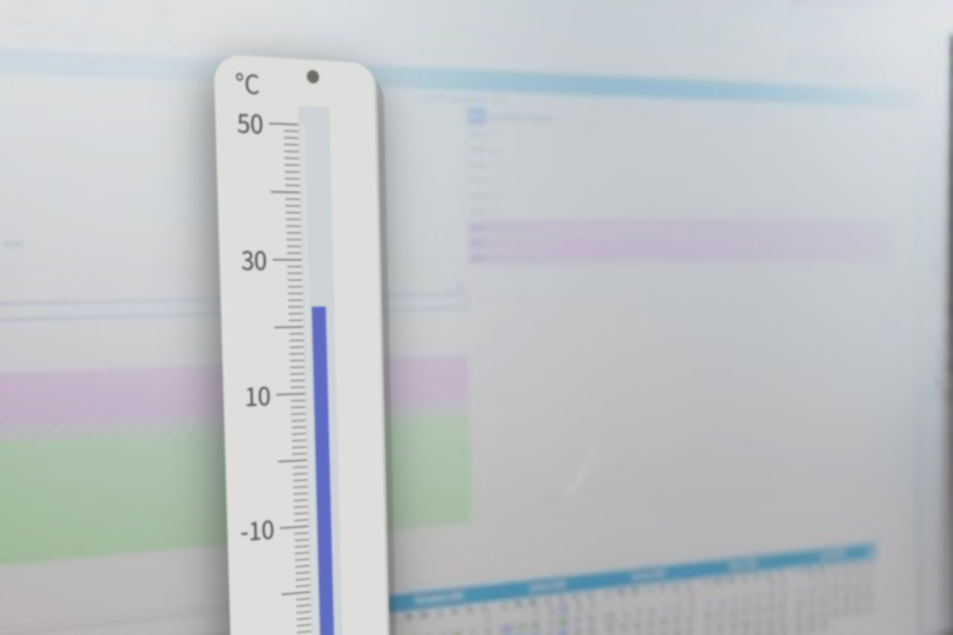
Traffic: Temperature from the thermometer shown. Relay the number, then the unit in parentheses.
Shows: 23 (°C)
